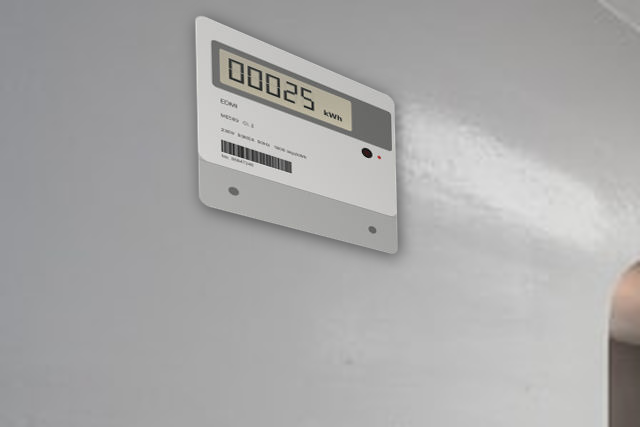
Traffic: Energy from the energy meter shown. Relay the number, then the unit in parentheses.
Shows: 25 (kWh)
